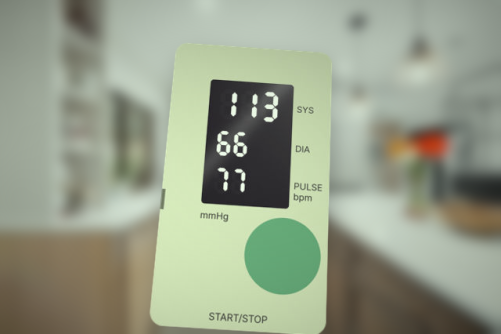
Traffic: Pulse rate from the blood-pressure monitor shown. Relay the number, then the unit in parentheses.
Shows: 77 (bpm)
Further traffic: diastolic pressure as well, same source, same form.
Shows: 66 (mmHg)
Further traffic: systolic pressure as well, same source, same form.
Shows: 113 (mmHg)
